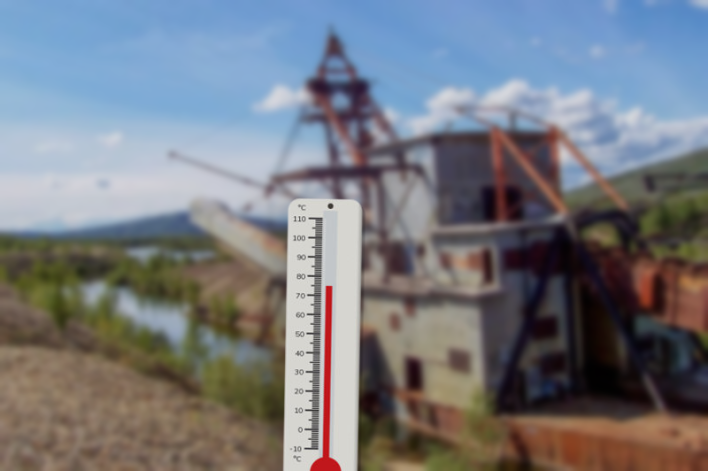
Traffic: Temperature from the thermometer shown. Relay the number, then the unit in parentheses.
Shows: 75 (°C)
